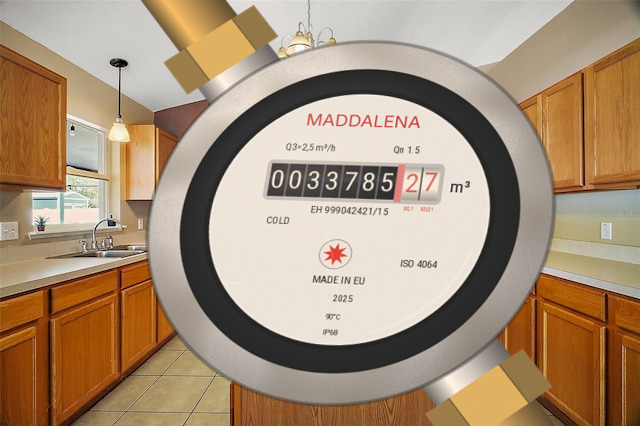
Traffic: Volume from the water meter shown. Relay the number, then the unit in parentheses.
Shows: 33785.27 (m³)
